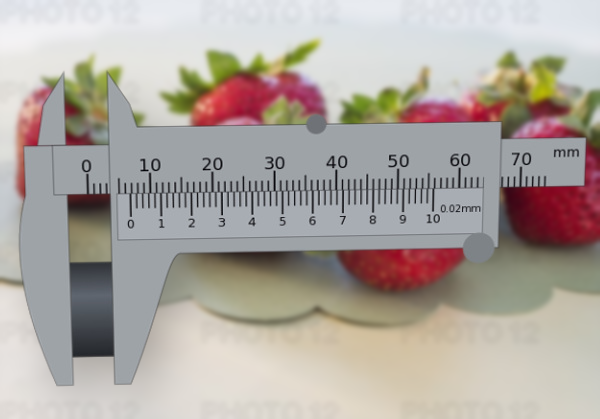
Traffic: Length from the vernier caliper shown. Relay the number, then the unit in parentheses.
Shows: 6.8 (mm)
